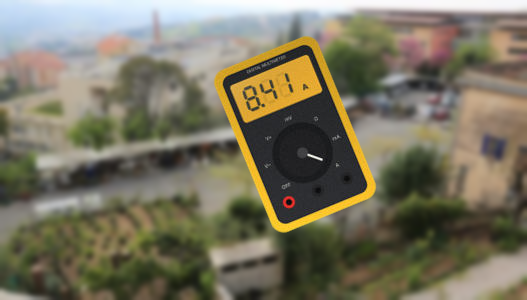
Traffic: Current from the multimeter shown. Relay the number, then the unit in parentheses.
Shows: 8.41 (A)
